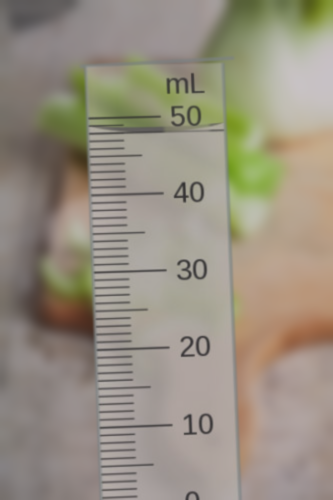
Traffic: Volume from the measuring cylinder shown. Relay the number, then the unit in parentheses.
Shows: 48 (mL)
